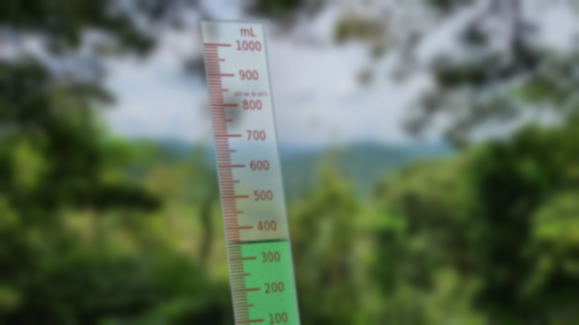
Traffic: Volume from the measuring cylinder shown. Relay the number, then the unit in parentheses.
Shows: 350 (mL)
